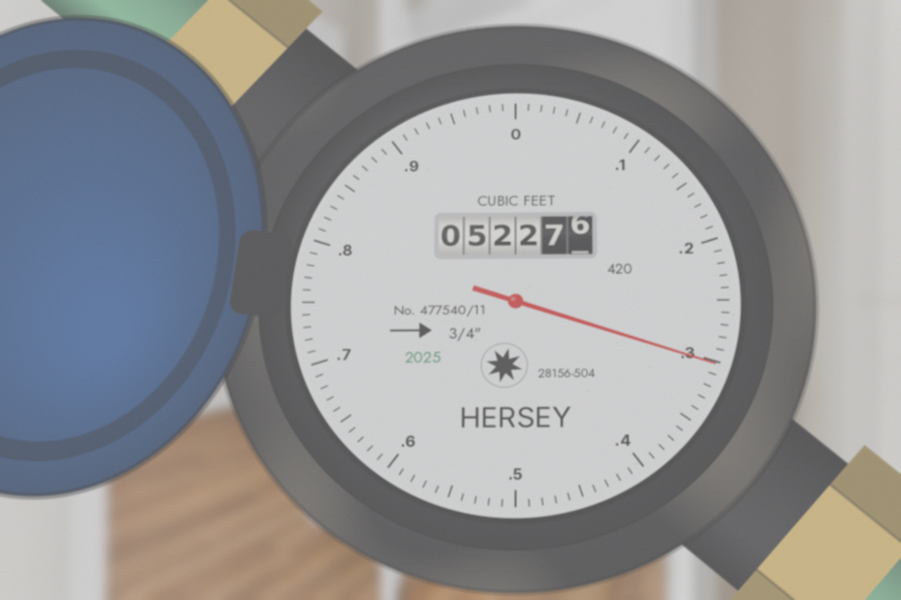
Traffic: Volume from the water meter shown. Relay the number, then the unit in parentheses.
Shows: 52276.30 (ft³)
